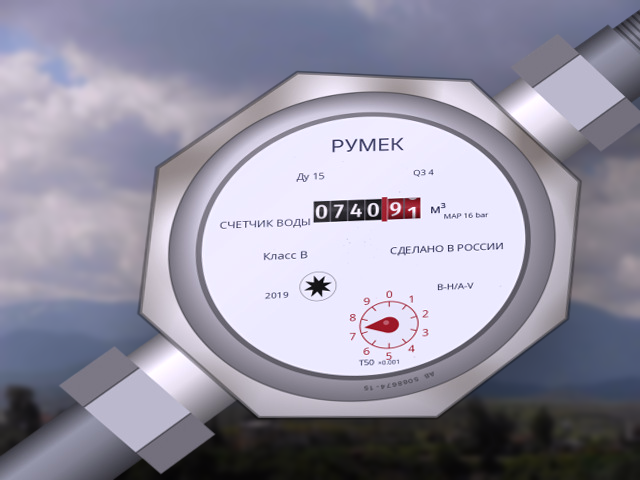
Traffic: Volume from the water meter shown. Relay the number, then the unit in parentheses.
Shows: 740.907 (m³)
